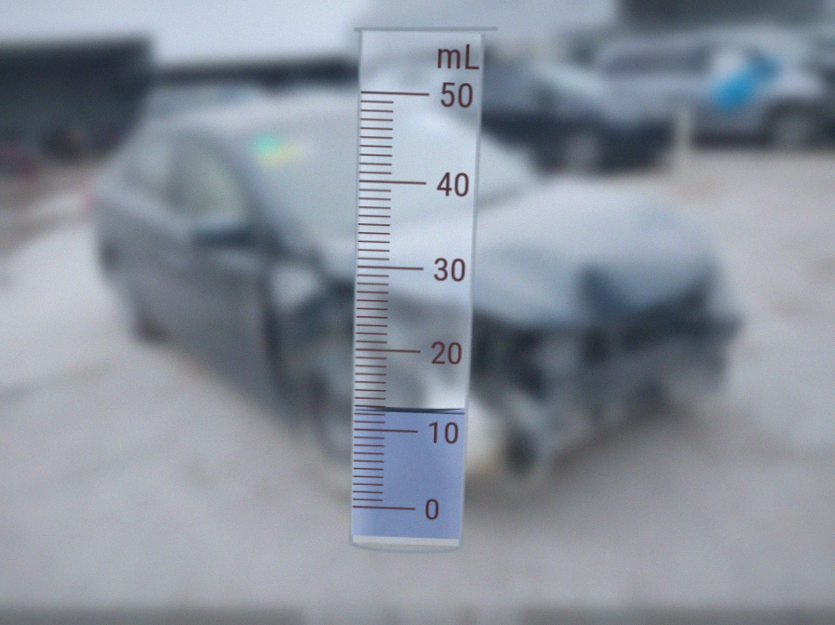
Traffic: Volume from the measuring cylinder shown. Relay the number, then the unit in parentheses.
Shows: 12.5 (mL)
